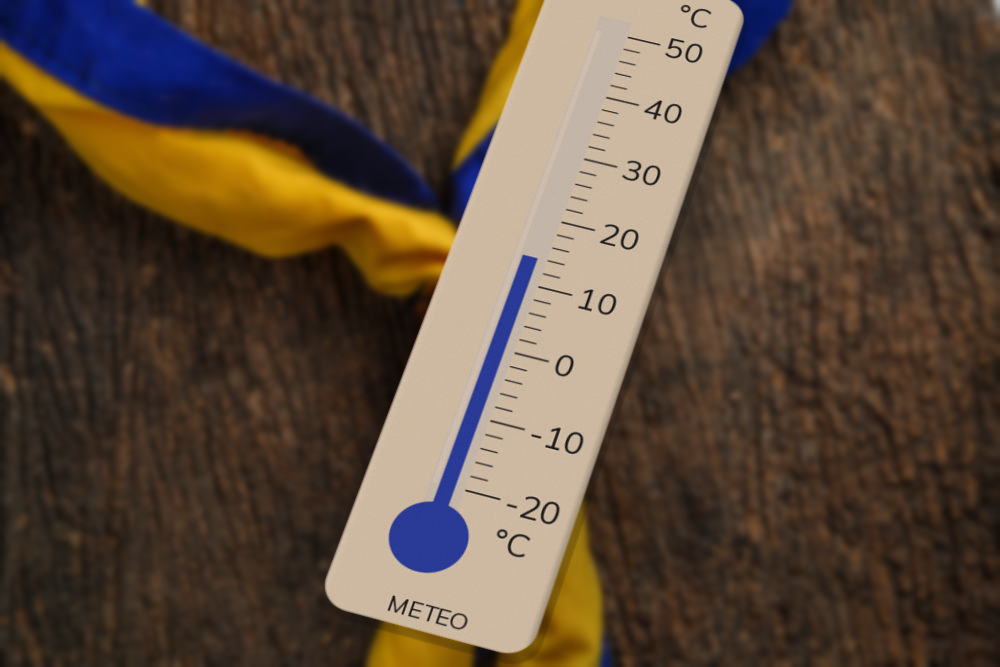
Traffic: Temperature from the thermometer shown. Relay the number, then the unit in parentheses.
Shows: 14 (°C)
